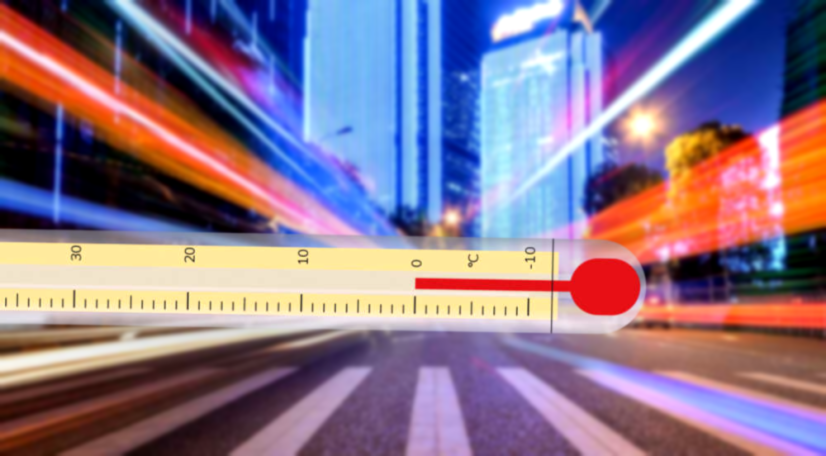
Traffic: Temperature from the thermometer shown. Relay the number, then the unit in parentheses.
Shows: 0 (°C)
